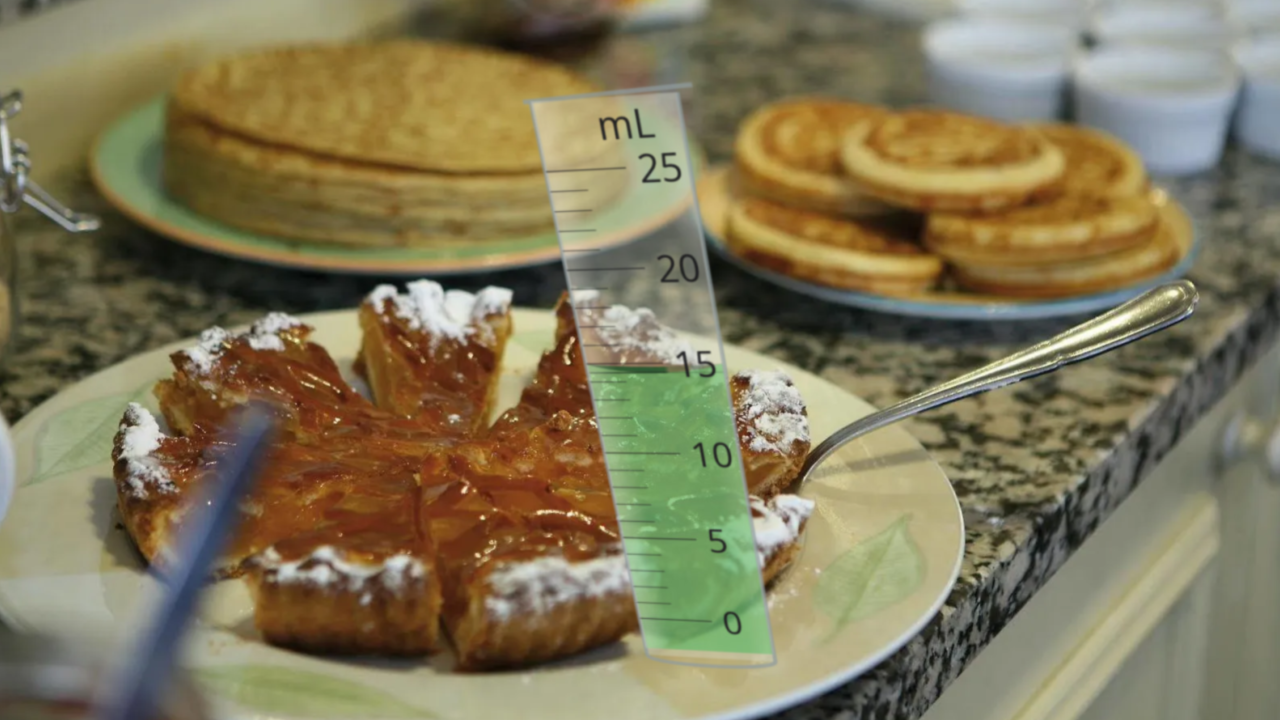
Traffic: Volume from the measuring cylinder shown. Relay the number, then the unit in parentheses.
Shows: 14.5 (mL)
